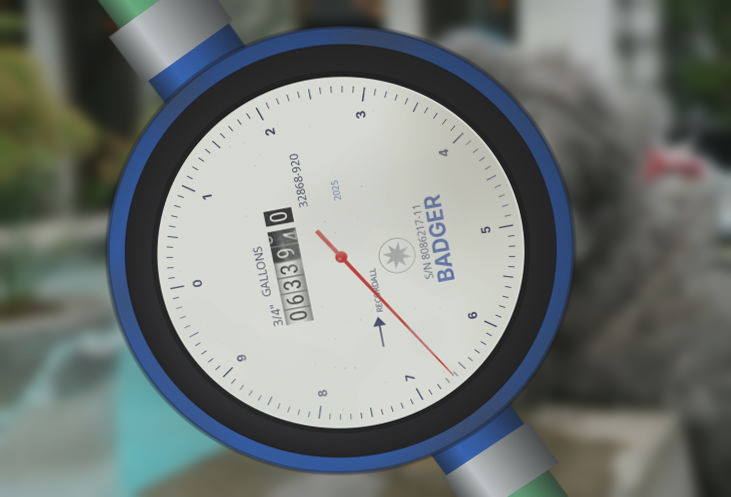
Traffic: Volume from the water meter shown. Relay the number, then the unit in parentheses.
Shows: 633936.6 (gal)
